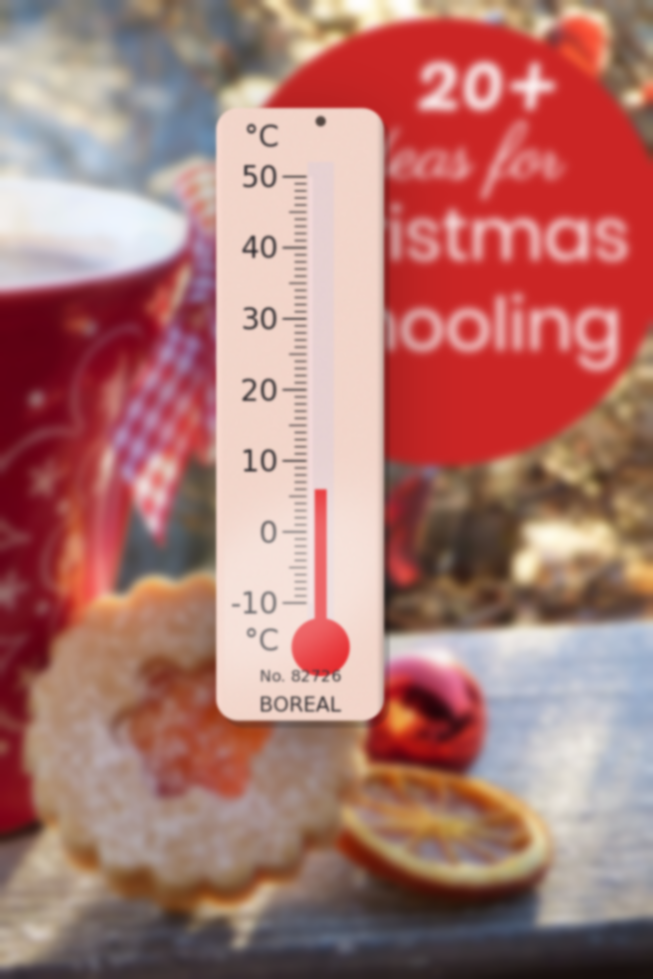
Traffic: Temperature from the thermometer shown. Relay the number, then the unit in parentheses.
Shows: 6 (°C)
